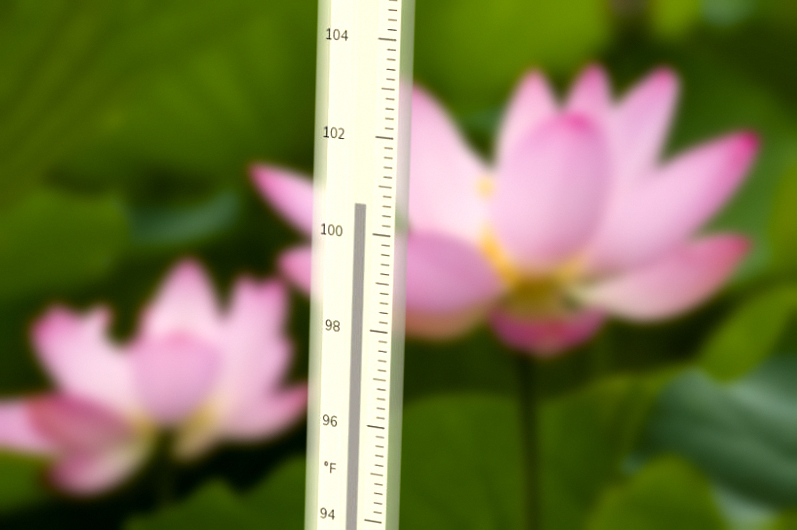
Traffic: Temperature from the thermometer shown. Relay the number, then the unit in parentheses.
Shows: 100.6 (°F)
